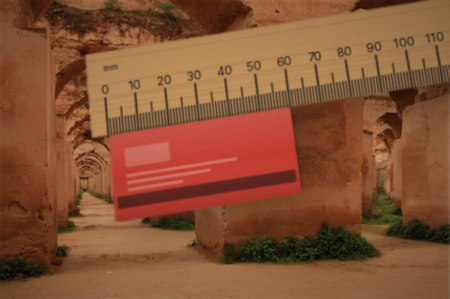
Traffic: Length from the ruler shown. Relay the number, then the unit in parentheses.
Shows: 60 (mm)
